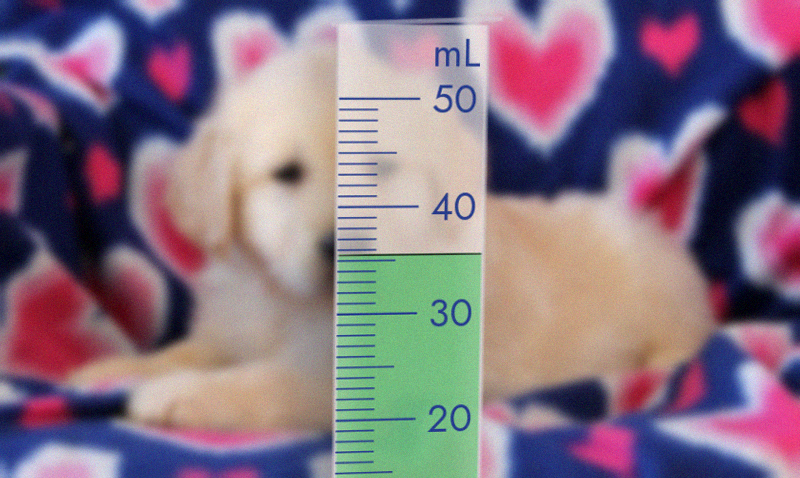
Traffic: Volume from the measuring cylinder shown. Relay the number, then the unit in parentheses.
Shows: 35.5 (mL)
